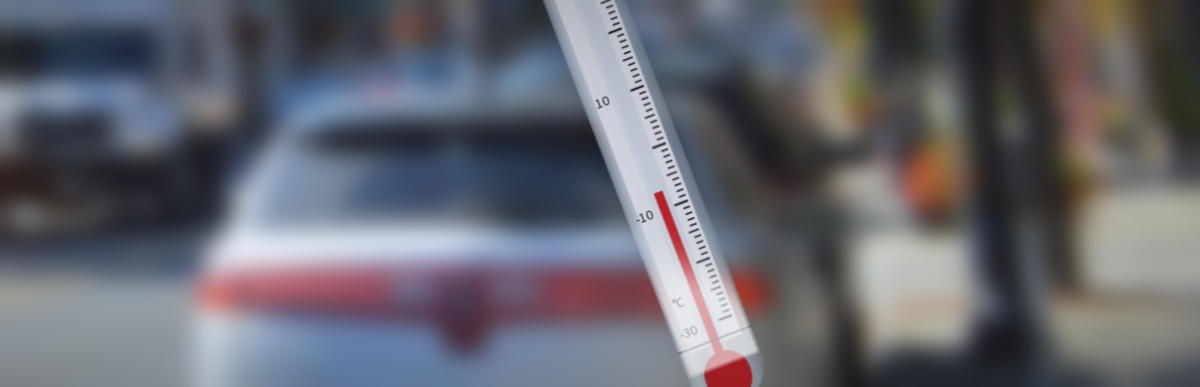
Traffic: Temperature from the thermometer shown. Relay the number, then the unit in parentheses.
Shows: -7 (°C)
